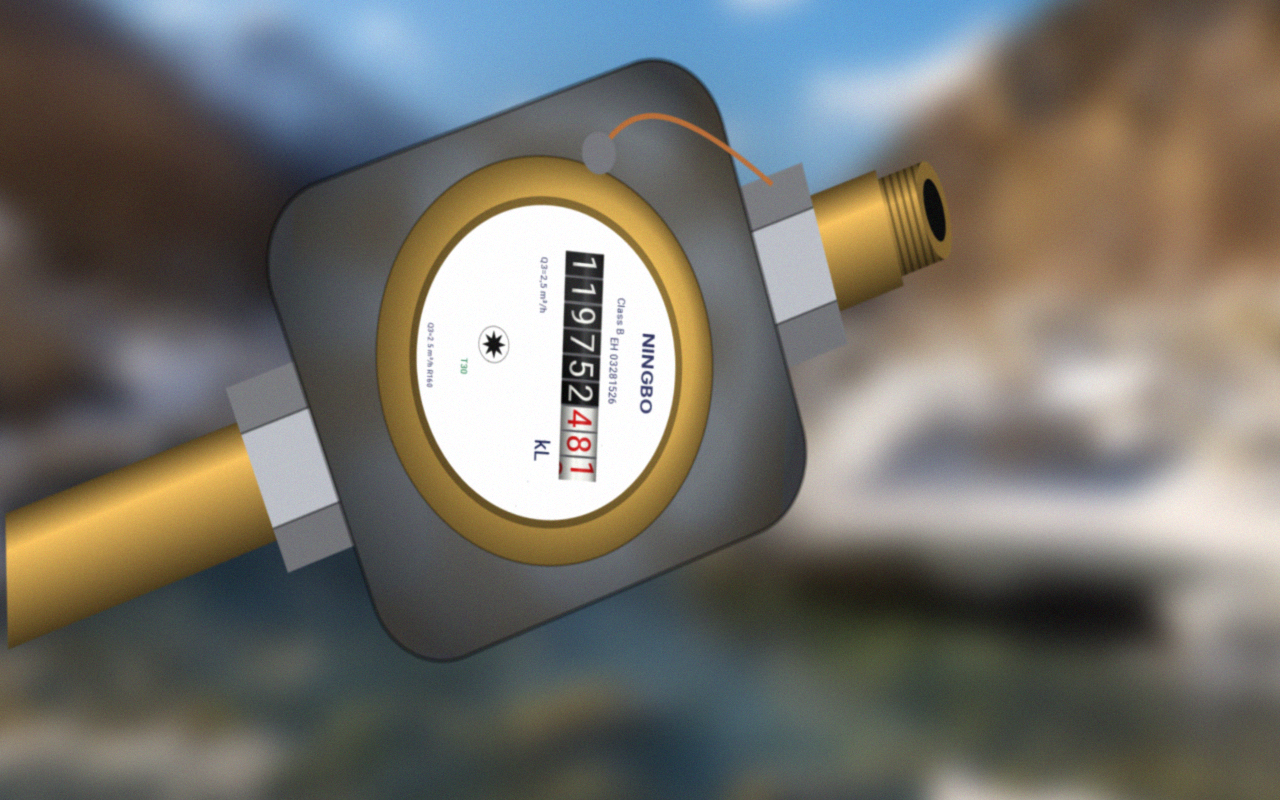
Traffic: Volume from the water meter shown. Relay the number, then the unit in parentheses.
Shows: 119752.481 (kL)
